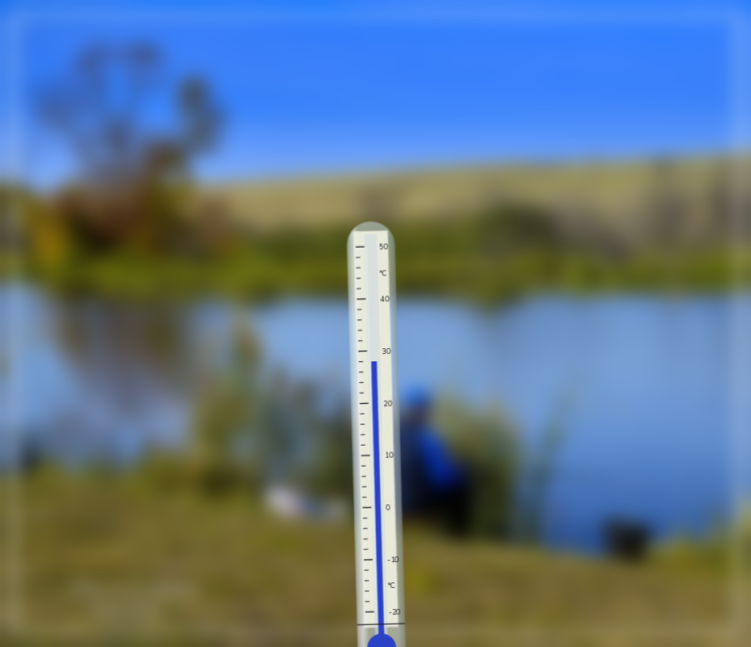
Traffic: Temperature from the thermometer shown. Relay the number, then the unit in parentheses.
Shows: 28 (°C)
